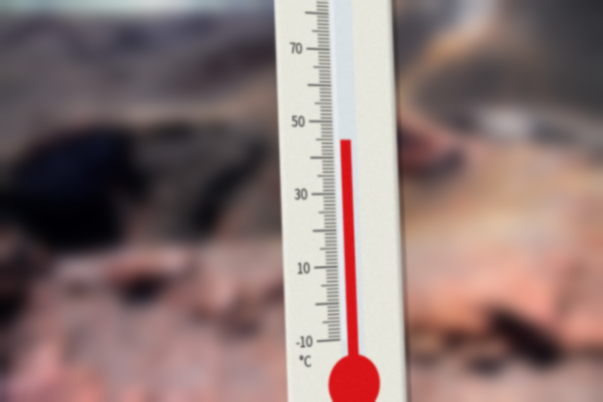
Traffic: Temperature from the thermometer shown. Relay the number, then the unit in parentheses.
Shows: 45 (°C)
